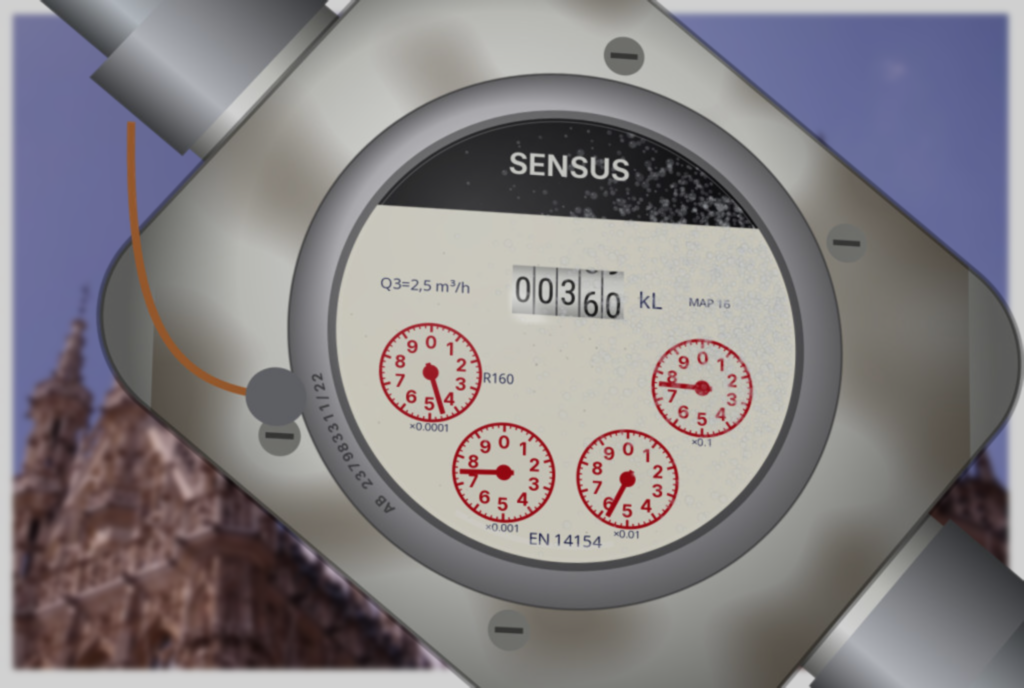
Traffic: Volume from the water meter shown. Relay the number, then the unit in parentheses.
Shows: 359.7574 (kL)
